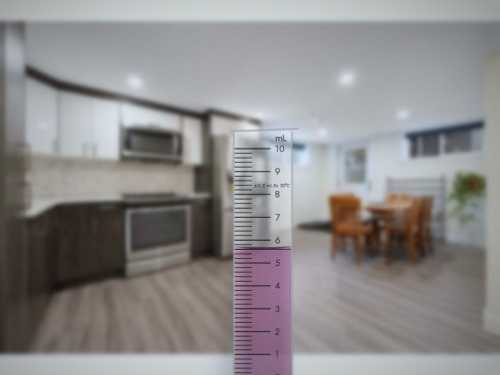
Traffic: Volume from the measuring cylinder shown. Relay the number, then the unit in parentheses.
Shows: 5.6 (mL)
